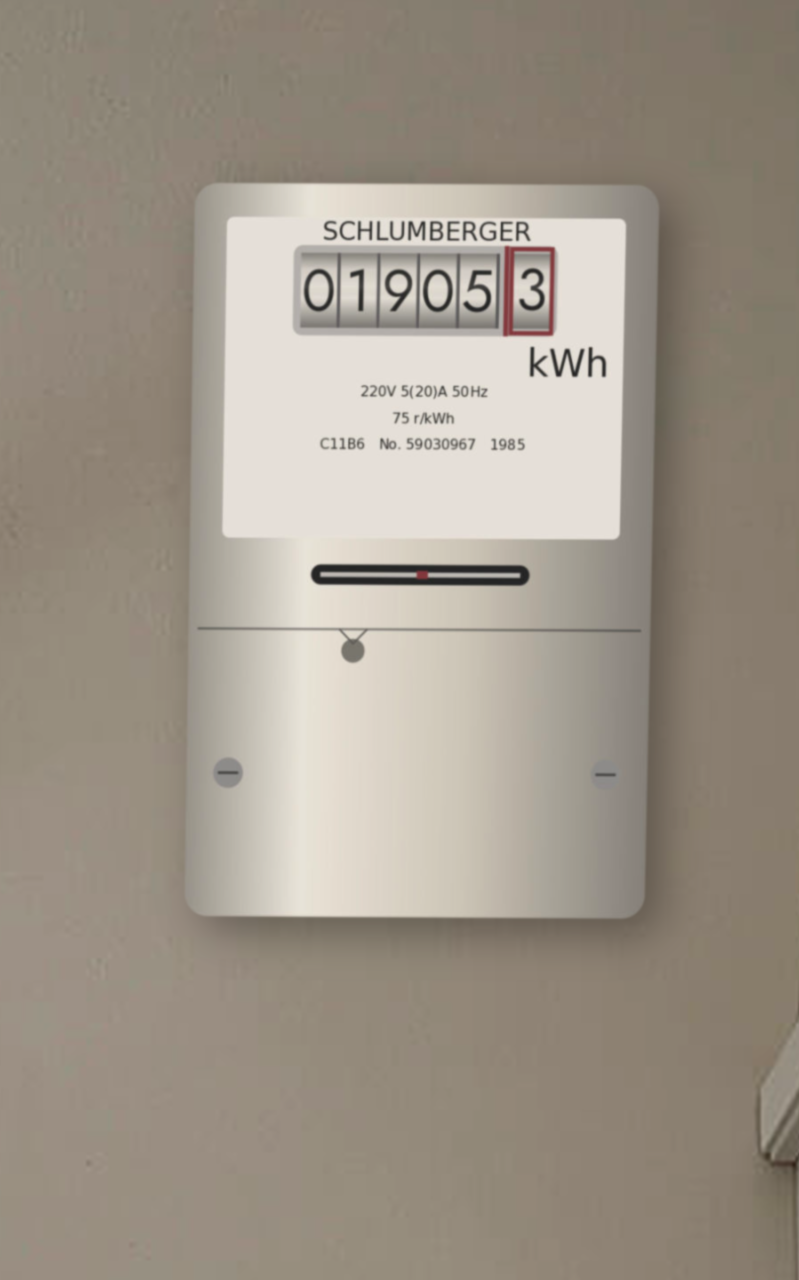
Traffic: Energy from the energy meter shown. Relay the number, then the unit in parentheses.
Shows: 1905.3 (kWh)
